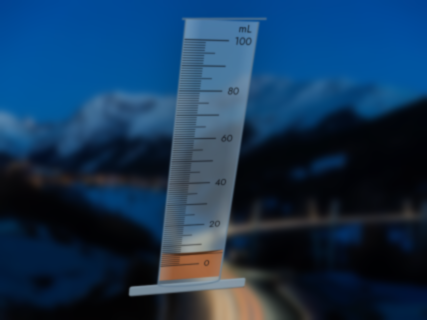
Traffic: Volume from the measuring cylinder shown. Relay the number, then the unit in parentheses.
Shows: 5 (mL)
